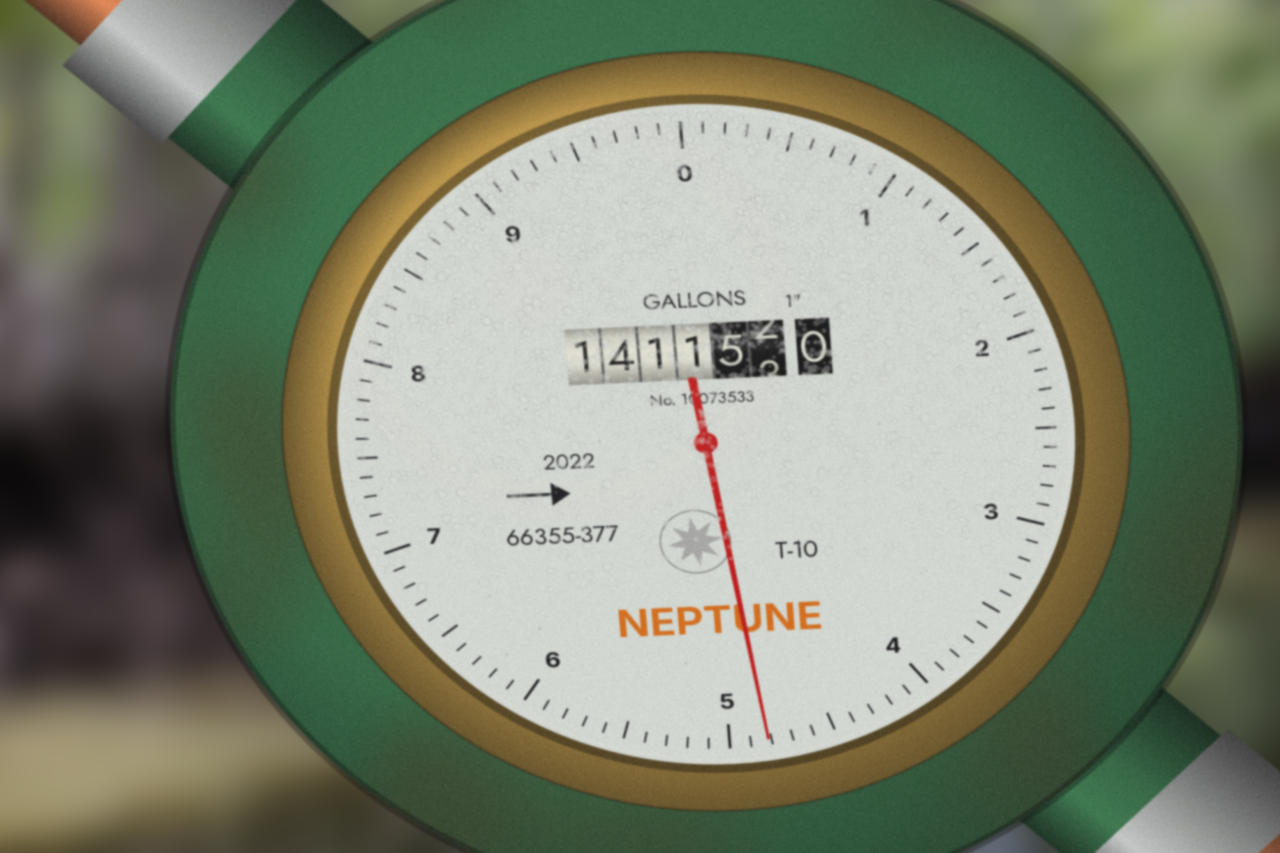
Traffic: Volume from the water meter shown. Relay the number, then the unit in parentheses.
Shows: 1411524.8 (gal)
